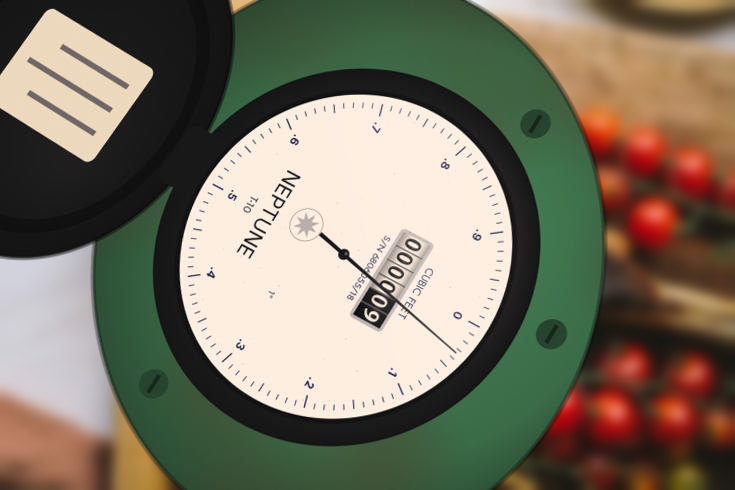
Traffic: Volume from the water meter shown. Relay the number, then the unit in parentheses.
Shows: 9.03 (ft³)
